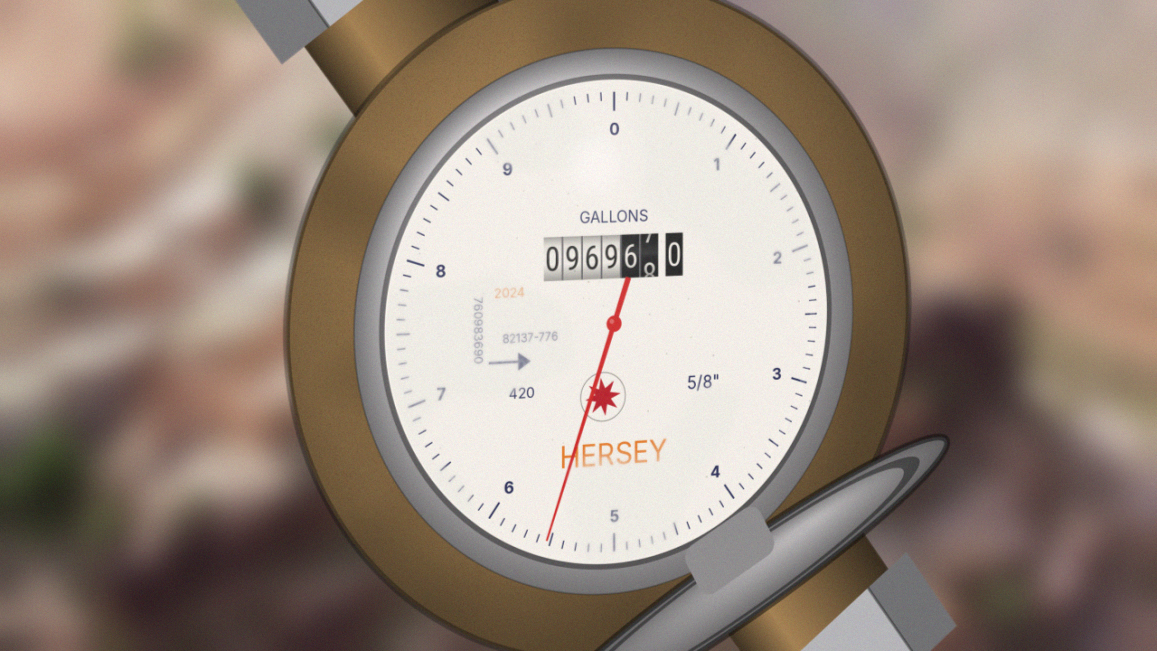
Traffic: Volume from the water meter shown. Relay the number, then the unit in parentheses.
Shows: 969675.5 (gal)
